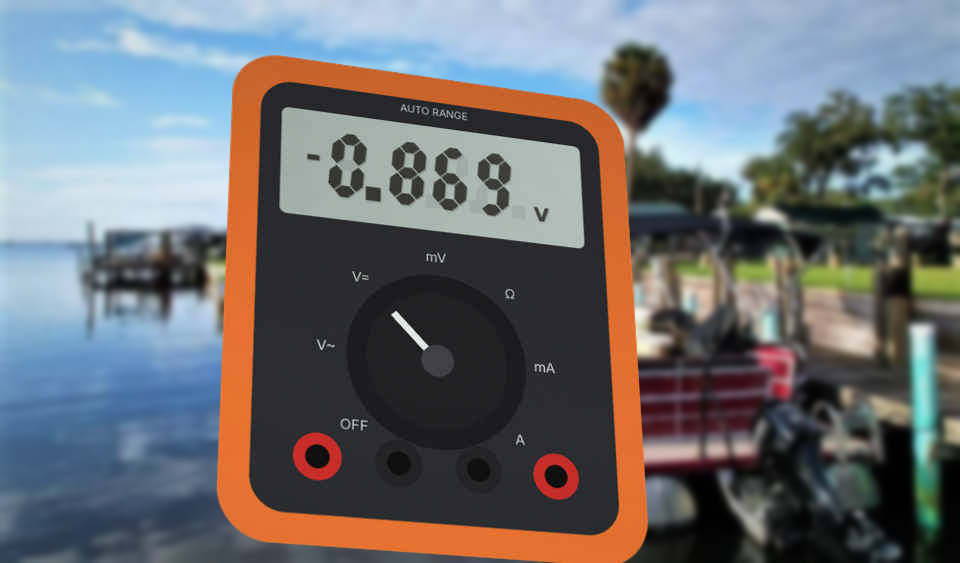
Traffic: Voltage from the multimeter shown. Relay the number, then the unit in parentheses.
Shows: -0.869 (V)
